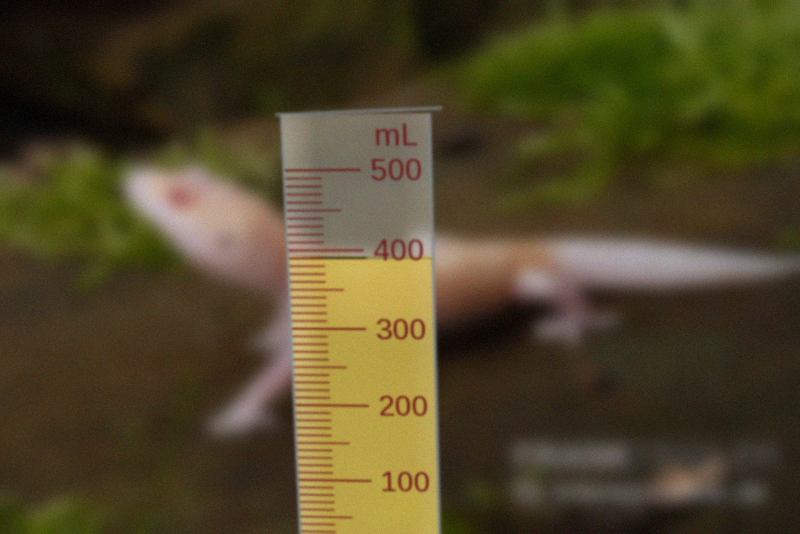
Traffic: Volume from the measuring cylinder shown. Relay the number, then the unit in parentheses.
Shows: 390 (mL)
